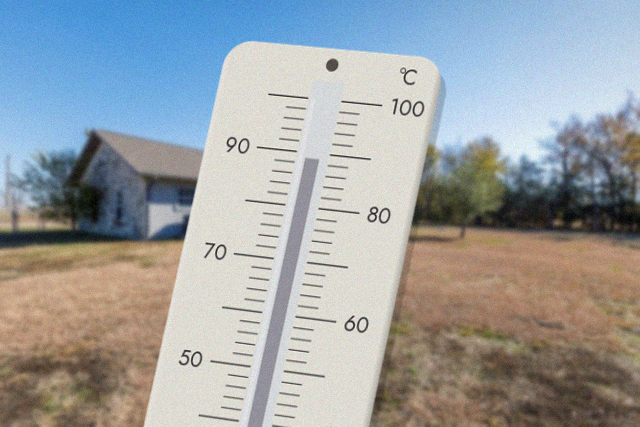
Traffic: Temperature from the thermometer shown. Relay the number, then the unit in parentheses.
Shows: 89 (°C)
